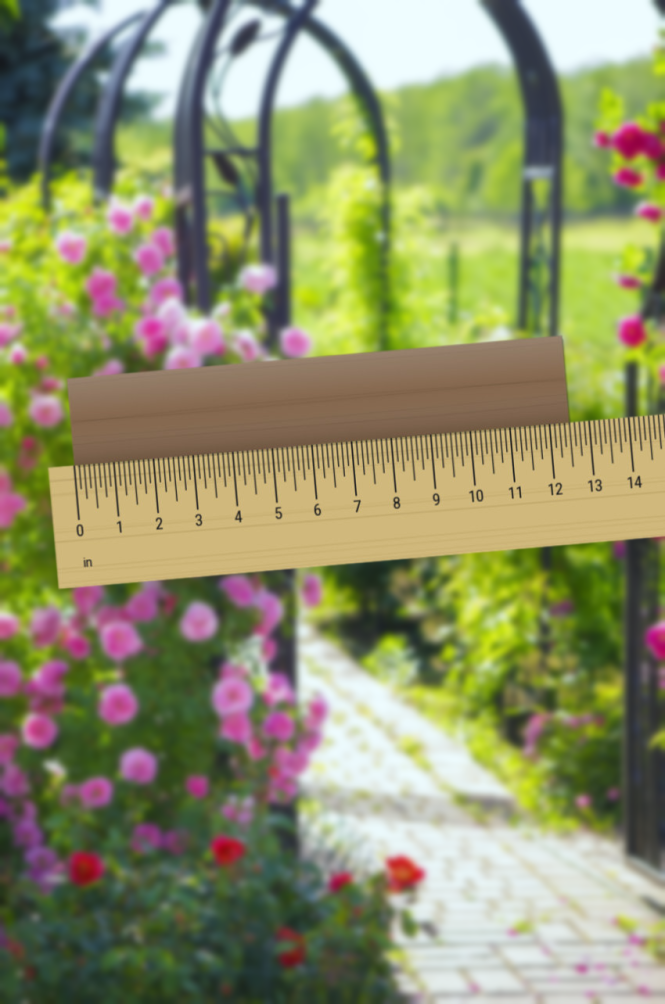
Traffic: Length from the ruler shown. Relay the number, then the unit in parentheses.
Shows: 12.5 (in)
